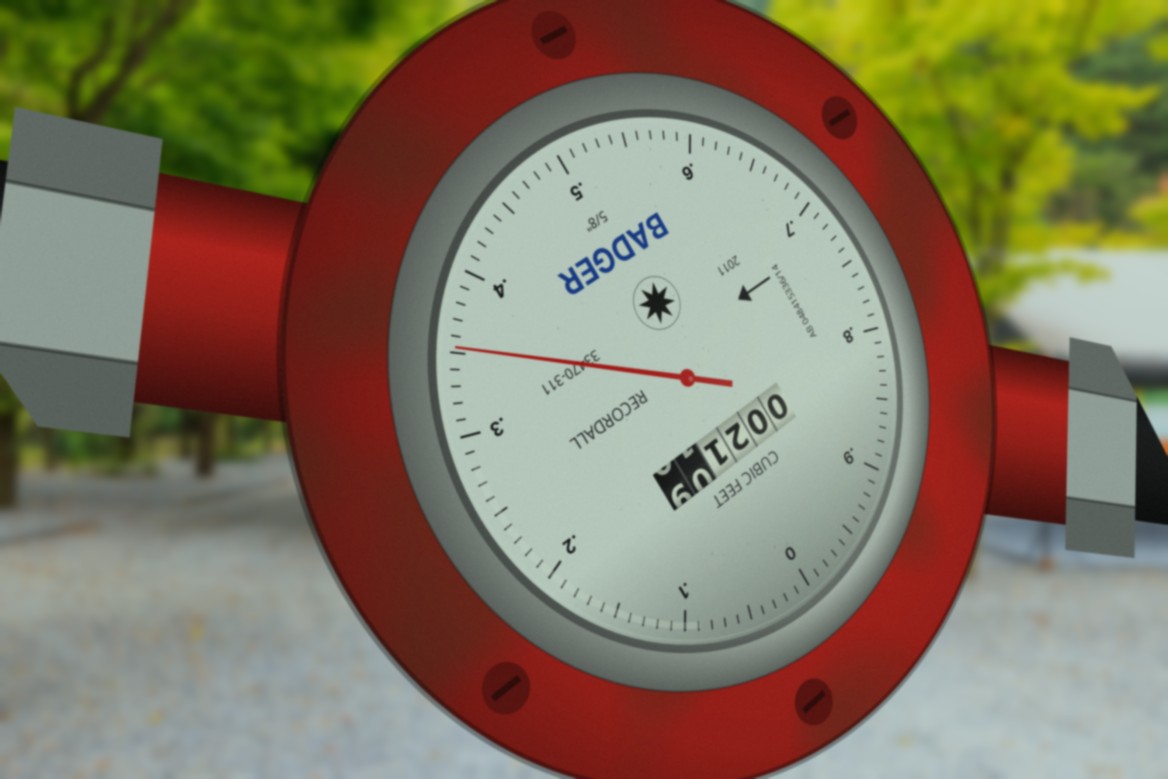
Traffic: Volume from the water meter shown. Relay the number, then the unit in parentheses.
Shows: 2109.35 (ft³)
